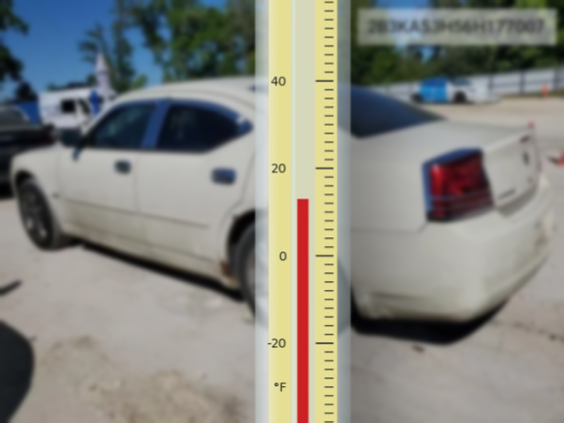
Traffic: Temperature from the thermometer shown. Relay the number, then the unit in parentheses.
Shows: 13 (°F)
